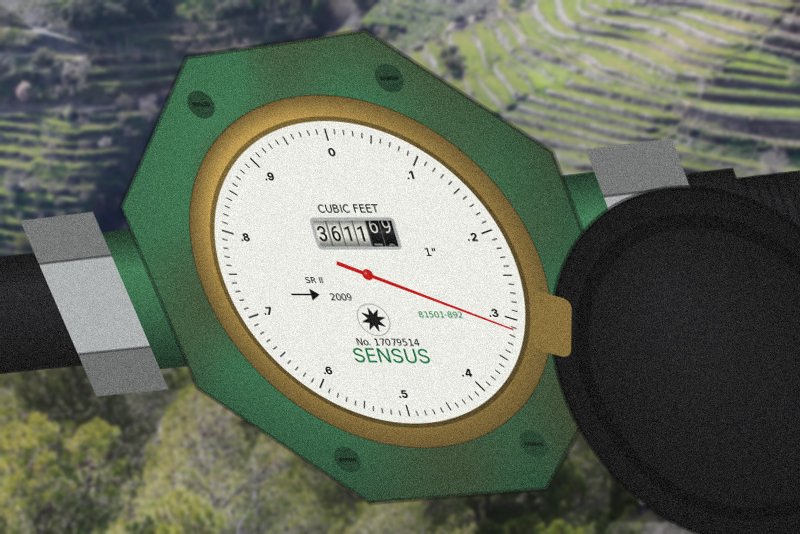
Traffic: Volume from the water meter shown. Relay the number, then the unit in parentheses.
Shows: 361169.31 (ft³)
